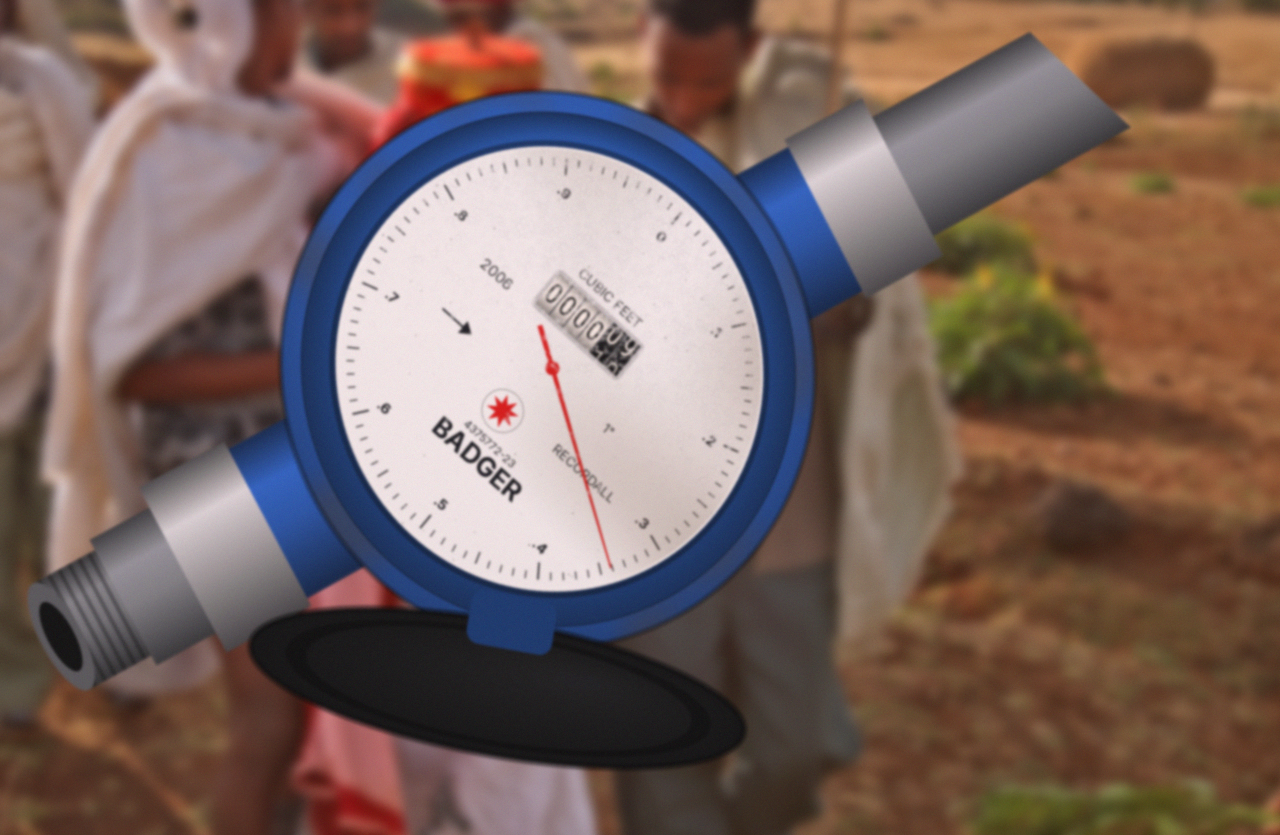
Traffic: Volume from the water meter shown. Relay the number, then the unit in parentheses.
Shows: 9.34 (ft³)
